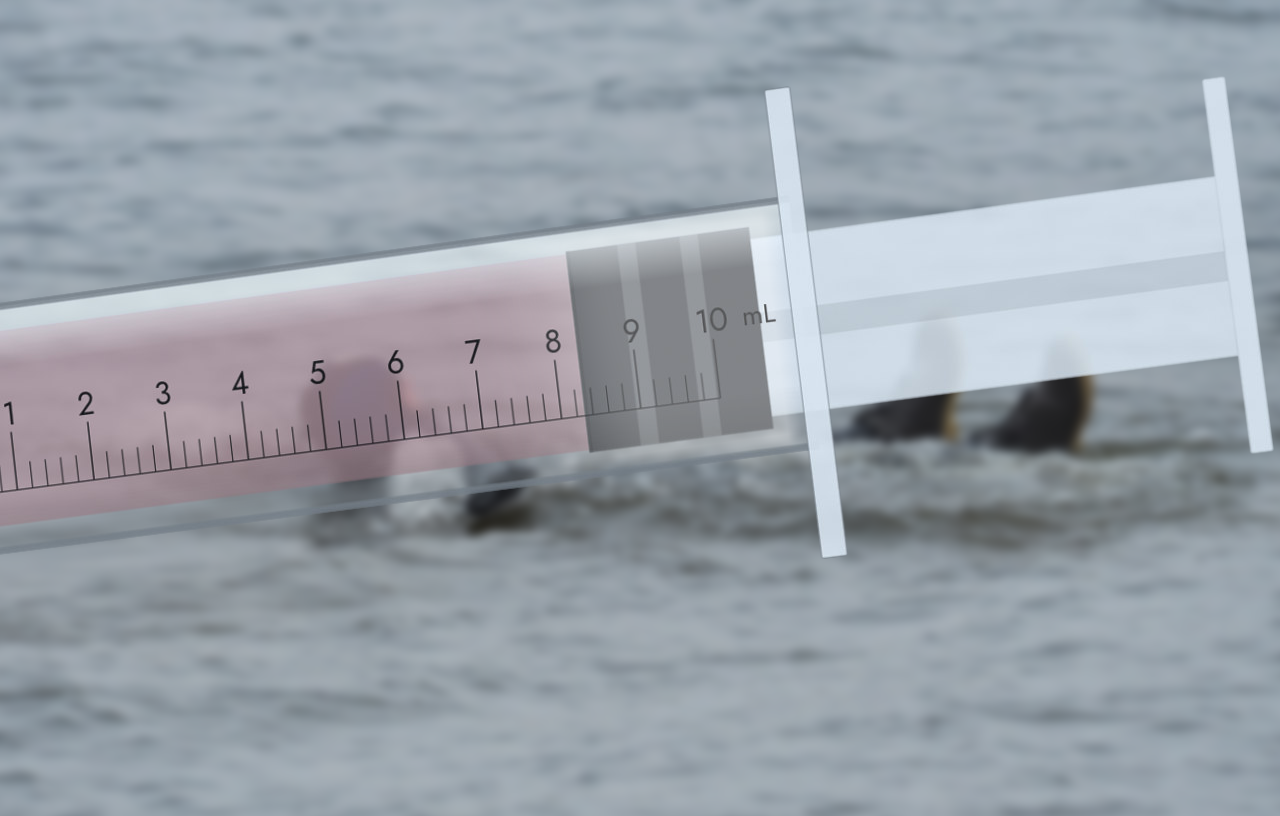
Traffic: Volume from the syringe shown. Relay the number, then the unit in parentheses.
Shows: 8.3 (mL)
